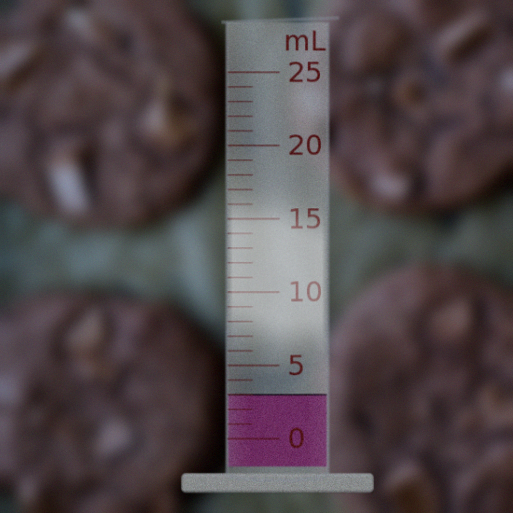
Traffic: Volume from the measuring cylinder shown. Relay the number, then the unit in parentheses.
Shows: 3 (mL)
